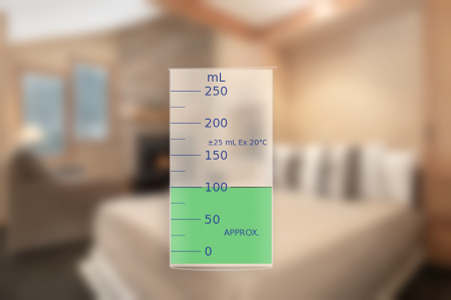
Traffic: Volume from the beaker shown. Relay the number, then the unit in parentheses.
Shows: 100 (mL)
